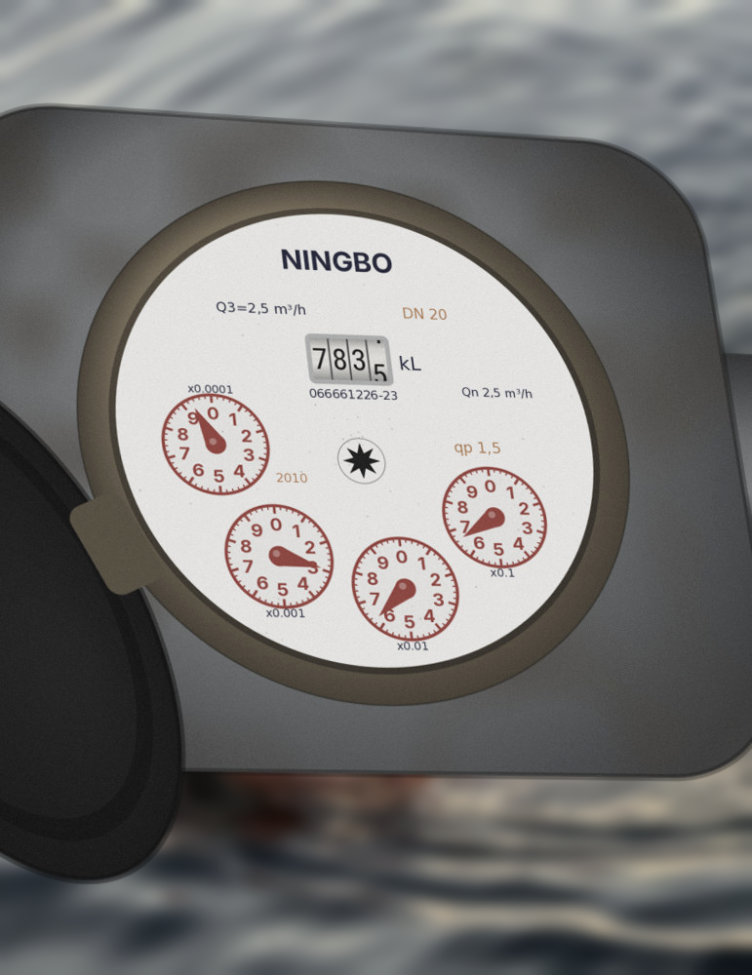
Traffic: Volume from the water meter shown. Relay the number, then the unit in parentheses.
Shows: 7834.6629 (kL)
